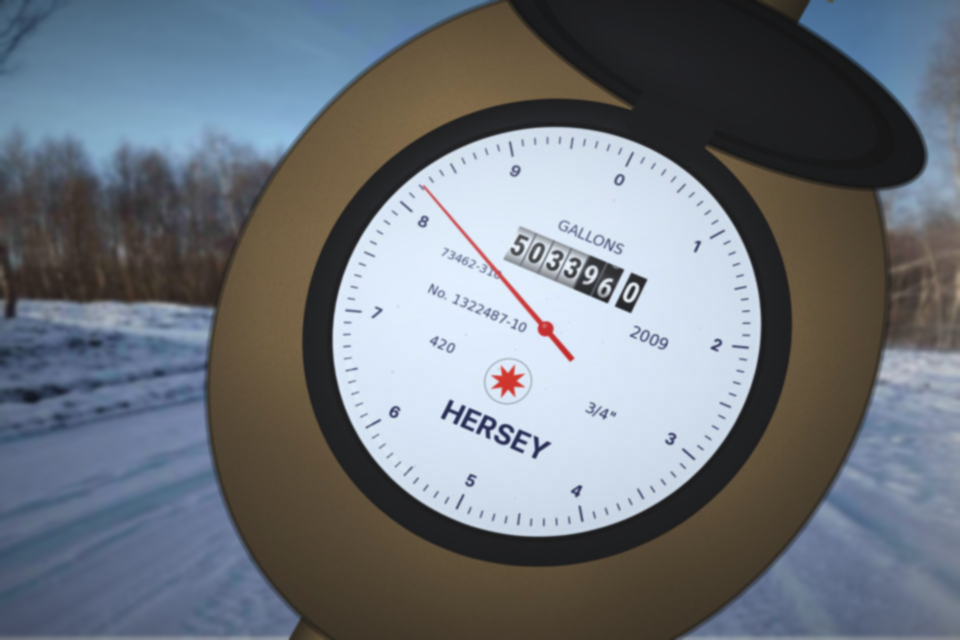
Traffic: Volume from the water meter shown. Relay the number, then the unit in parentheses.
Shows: 5033958.2 (gal)
